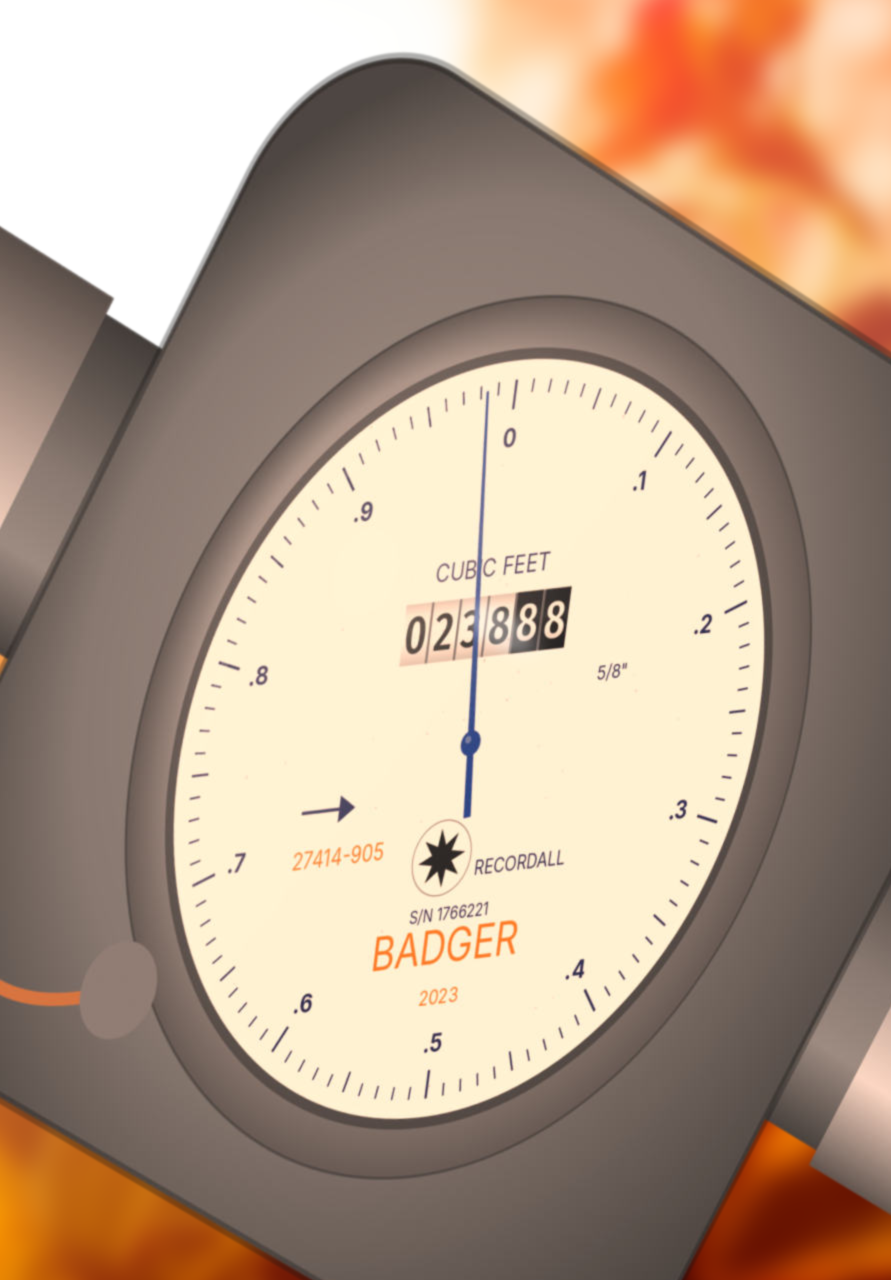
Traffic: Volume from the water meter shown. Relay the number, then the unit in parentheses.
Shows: 23887.98 (ft³)
